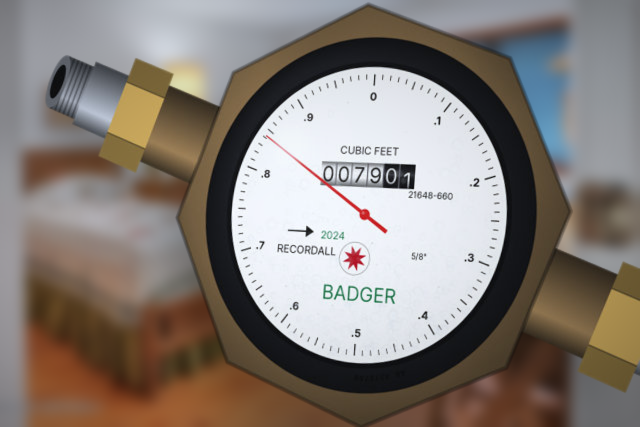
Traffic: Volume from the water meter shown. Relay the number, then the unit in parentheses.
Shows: 7900.84 (ft³)
